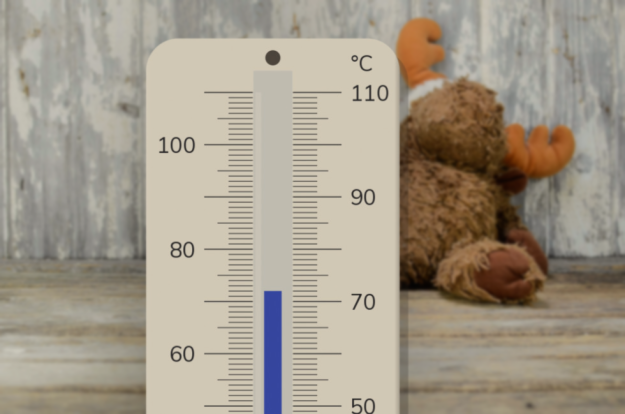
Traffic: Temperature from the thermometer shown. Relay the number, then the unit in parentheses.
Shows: 72 (°C)
